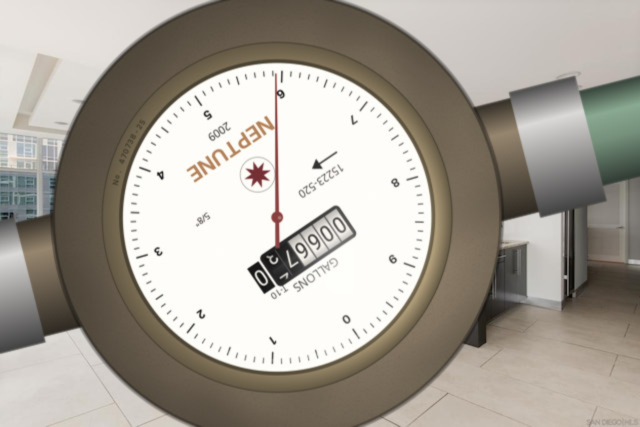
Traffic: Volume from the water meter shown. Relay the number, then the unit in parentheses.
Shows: 66725.9 (gal)
